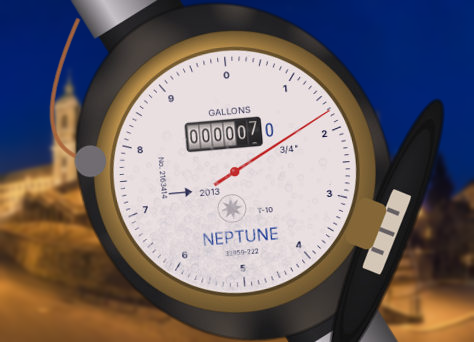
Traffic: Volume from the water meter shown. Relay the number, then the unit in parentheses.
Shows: 71.7 (gal)
